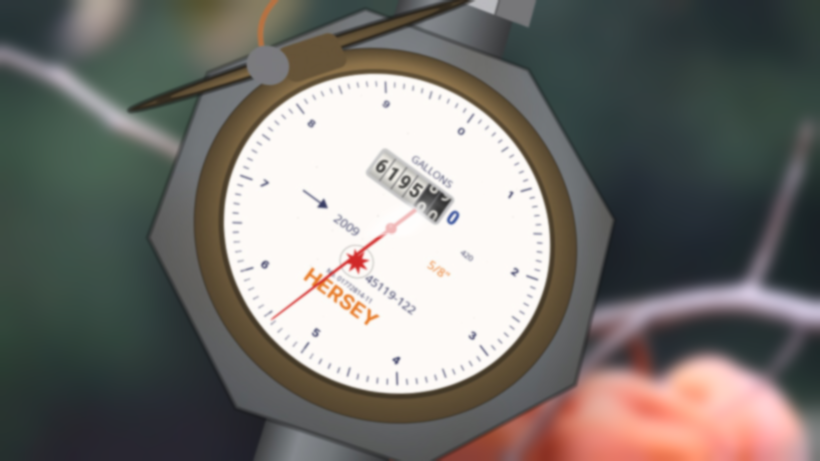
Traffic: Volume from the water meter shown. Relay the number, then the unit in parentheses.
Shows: 6195895.4 (gal)
